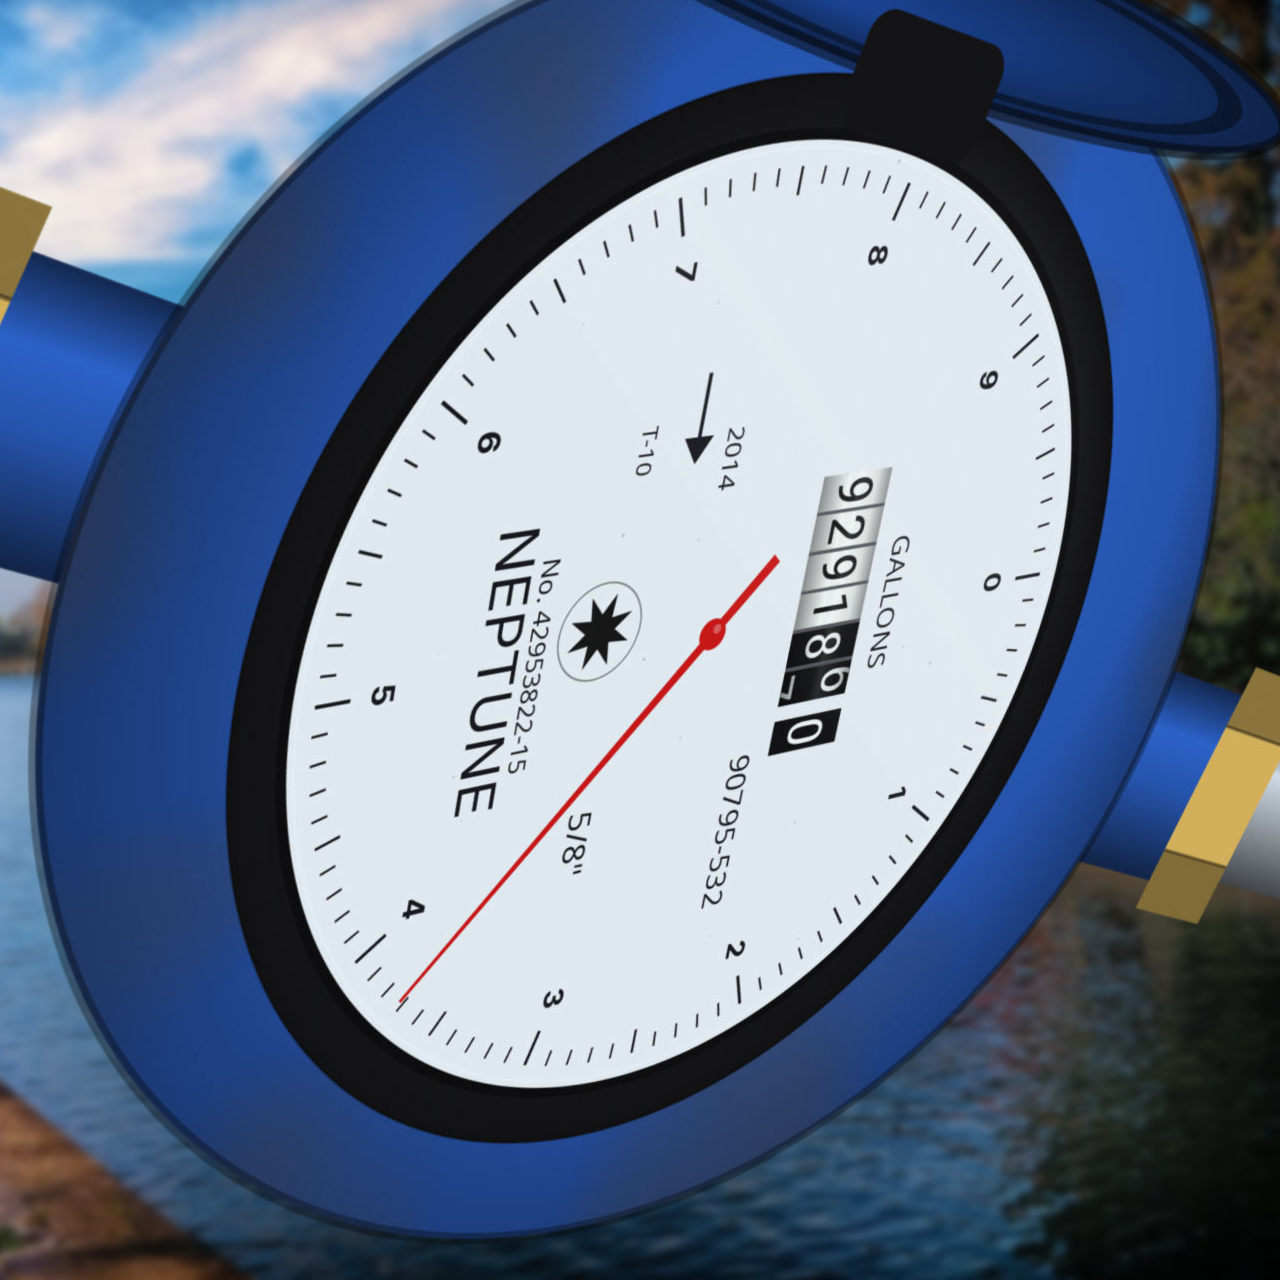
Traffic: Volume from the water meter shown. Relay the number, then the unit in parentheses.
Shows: 9291863.7 (gal)
